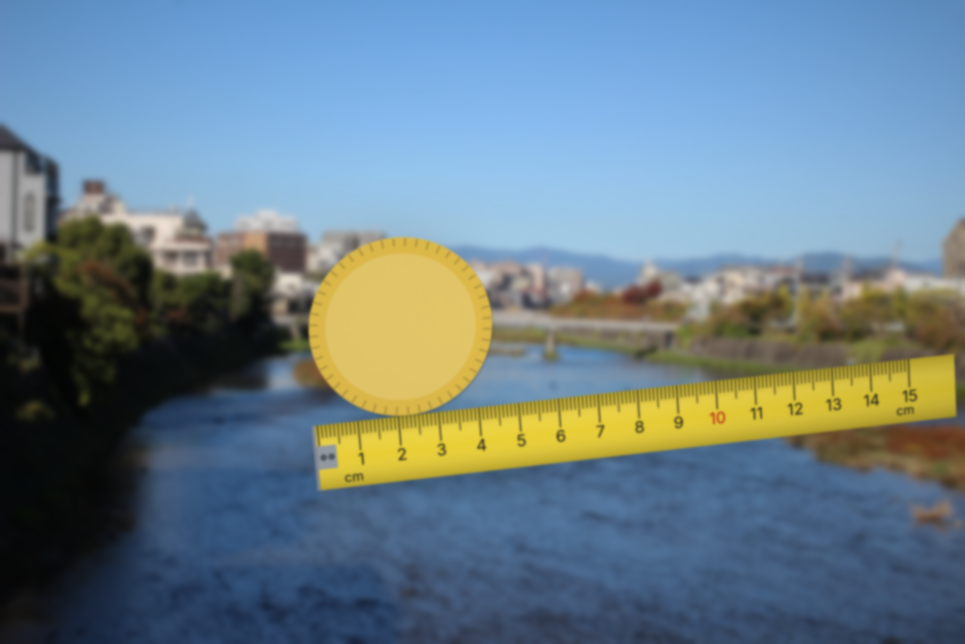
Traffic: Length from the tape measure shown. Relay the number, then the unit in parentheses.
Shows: 4.5 (cm)
